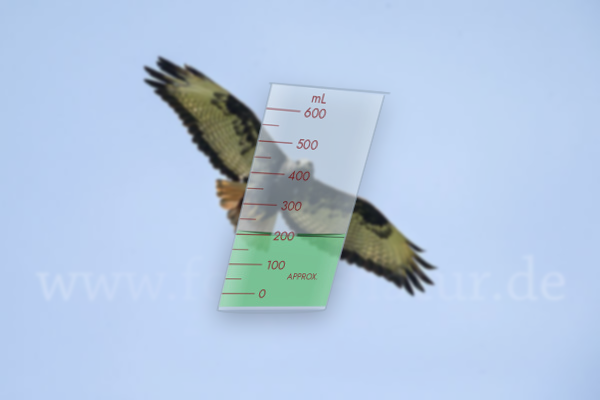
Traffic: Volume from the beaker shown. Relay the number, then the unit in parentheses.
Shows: 200 (mL)
